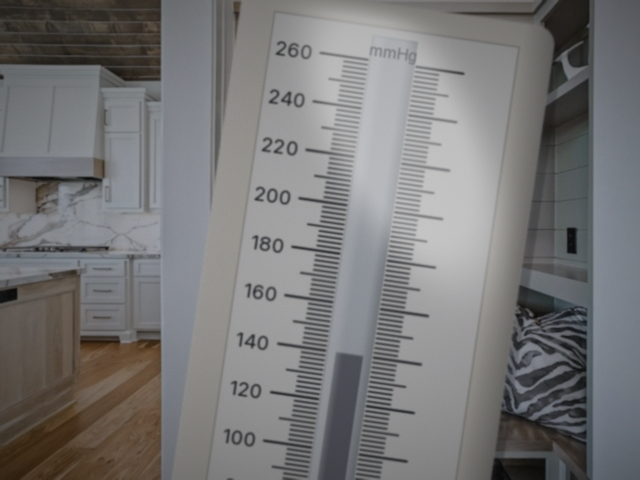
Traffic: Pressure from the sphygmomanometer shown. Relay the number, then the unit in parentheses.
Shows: 140 (mmHg)
